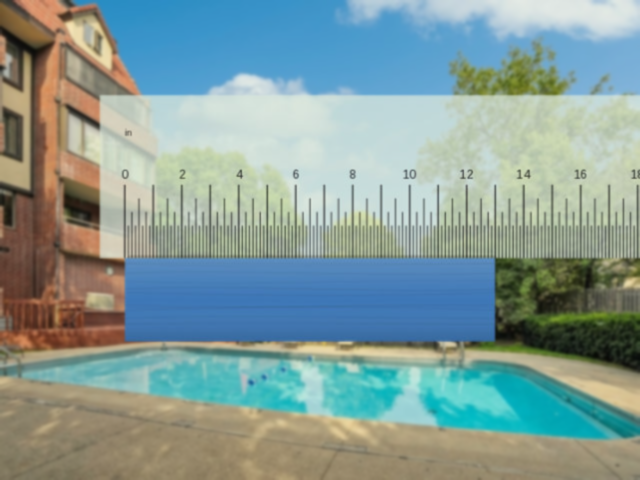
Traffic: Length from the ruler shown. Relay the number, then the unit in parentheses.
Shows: 13 (in)
